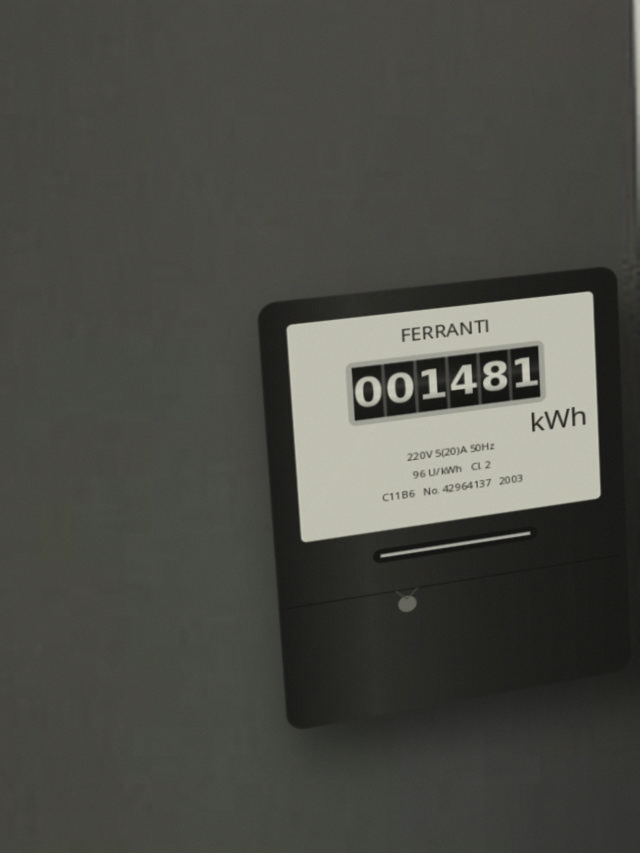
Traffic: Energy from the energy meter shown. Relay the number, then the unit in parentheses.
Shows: 1481 (kWh)
